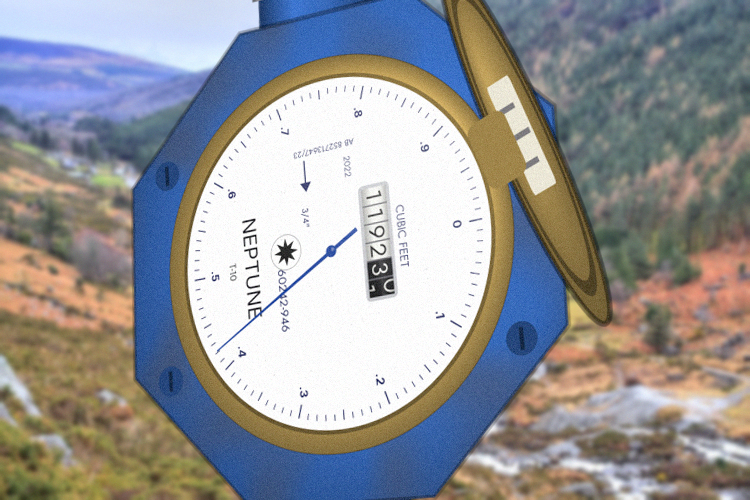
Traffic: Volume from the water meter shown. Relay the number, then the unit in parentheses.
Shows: 119230.42 (ft³)
